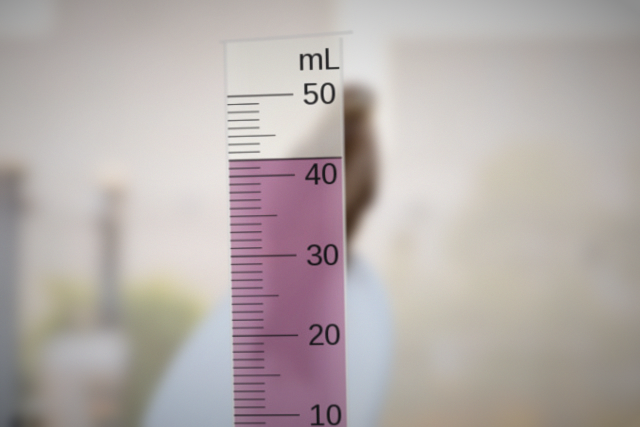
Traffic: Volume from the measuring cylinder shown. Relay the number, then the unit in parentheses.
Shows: 42 (mL)
